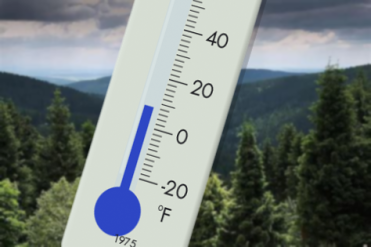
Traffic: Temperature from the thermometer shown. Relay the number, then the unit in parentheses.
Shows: 8 (°F)
